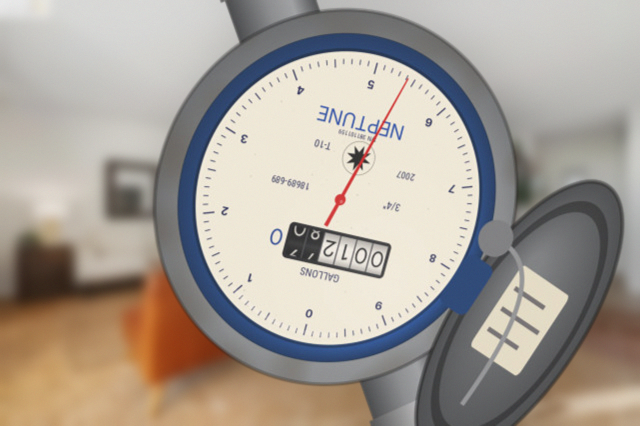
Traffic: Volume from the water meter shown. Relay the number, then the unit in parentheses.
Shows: 12795.4 (gal)
